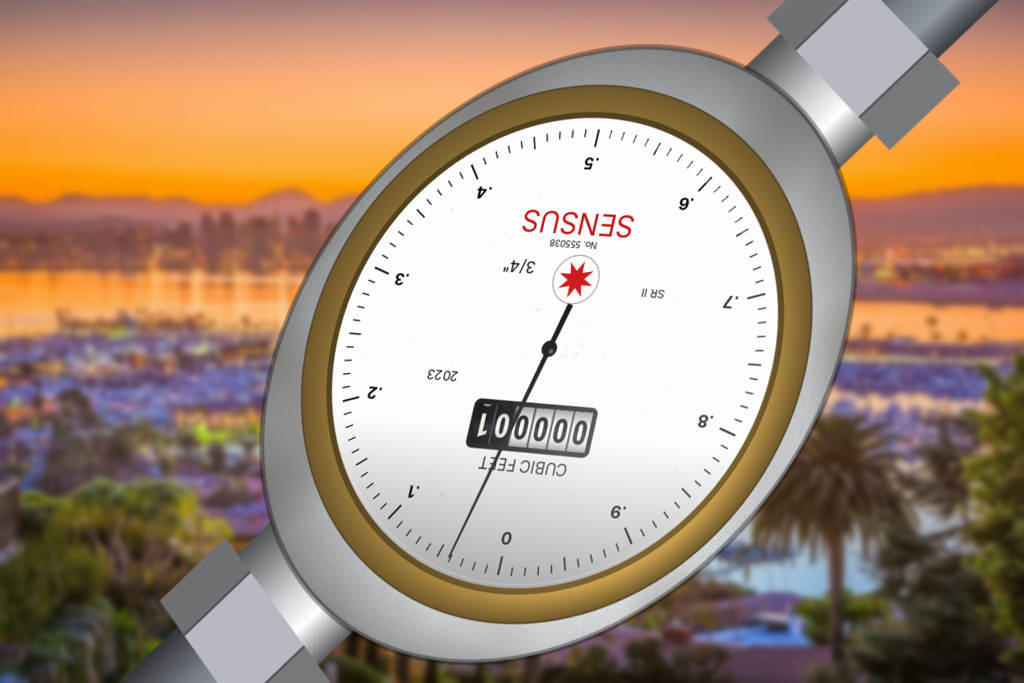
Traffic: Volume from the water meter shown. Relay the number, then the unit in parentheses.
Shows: 1.04 (ft³)
